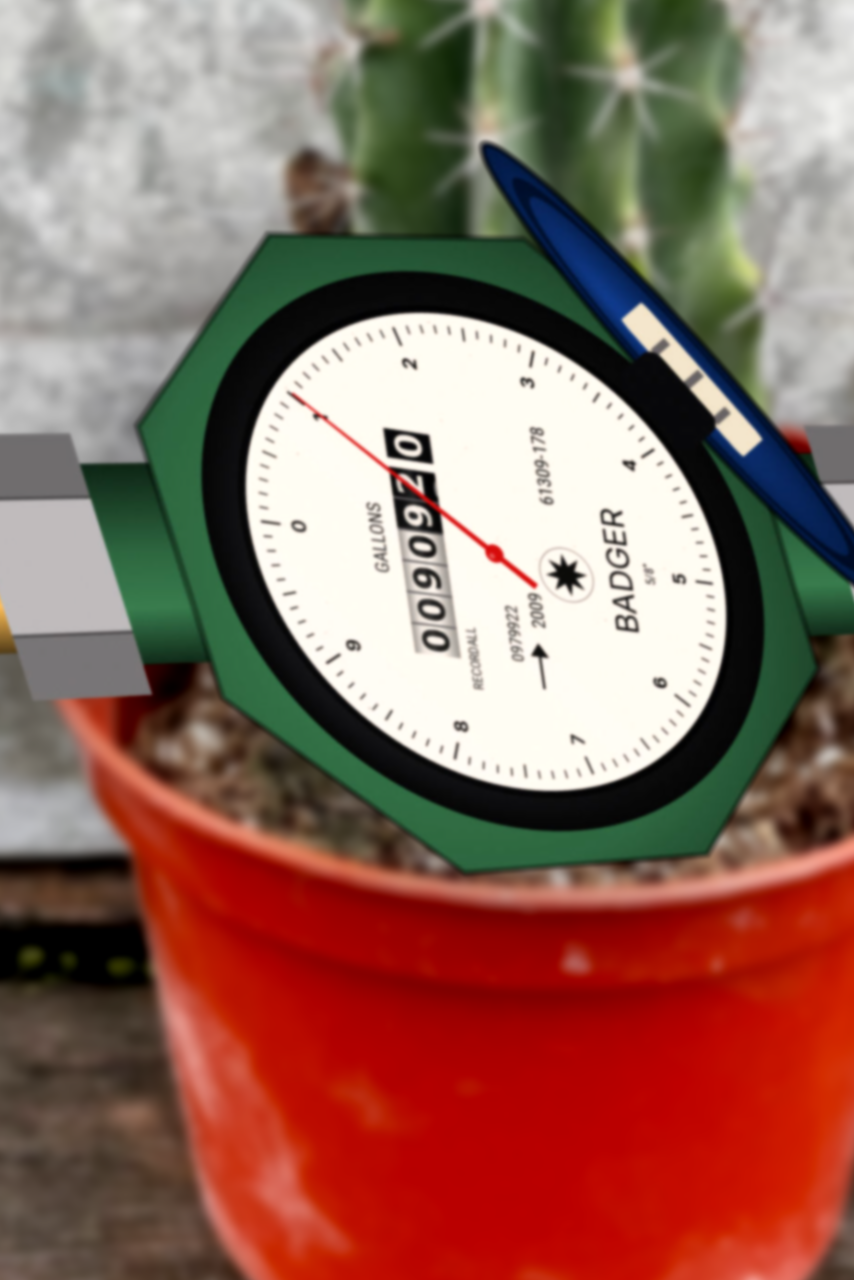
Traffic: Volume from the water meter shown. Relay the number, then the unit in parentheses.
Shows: 90921.0 (gal)
